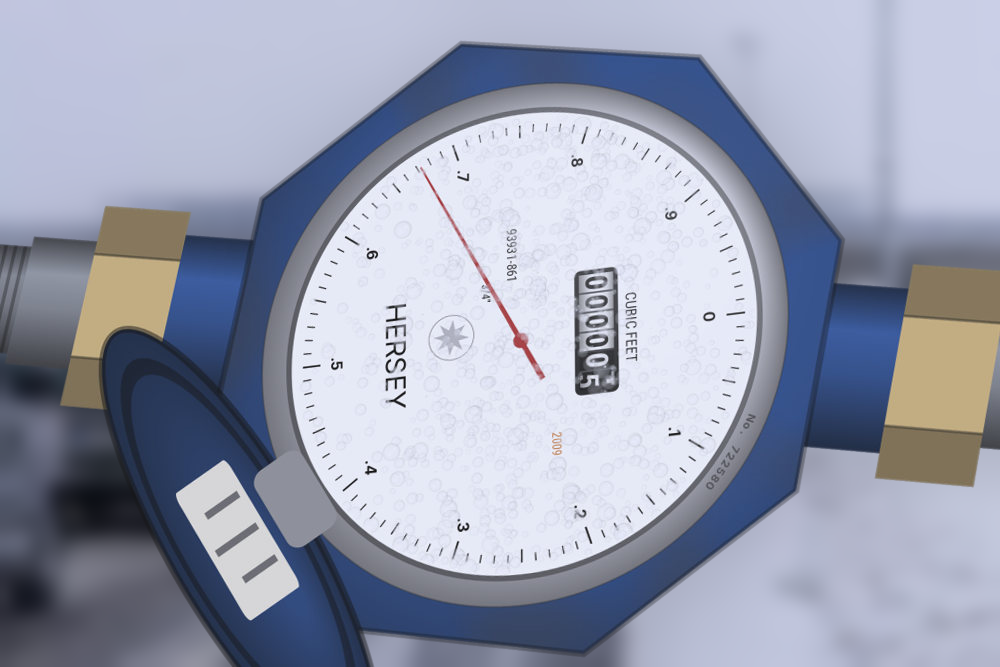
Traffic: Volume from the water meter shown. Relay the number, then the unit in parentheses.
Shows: 4.67 (ft³)
